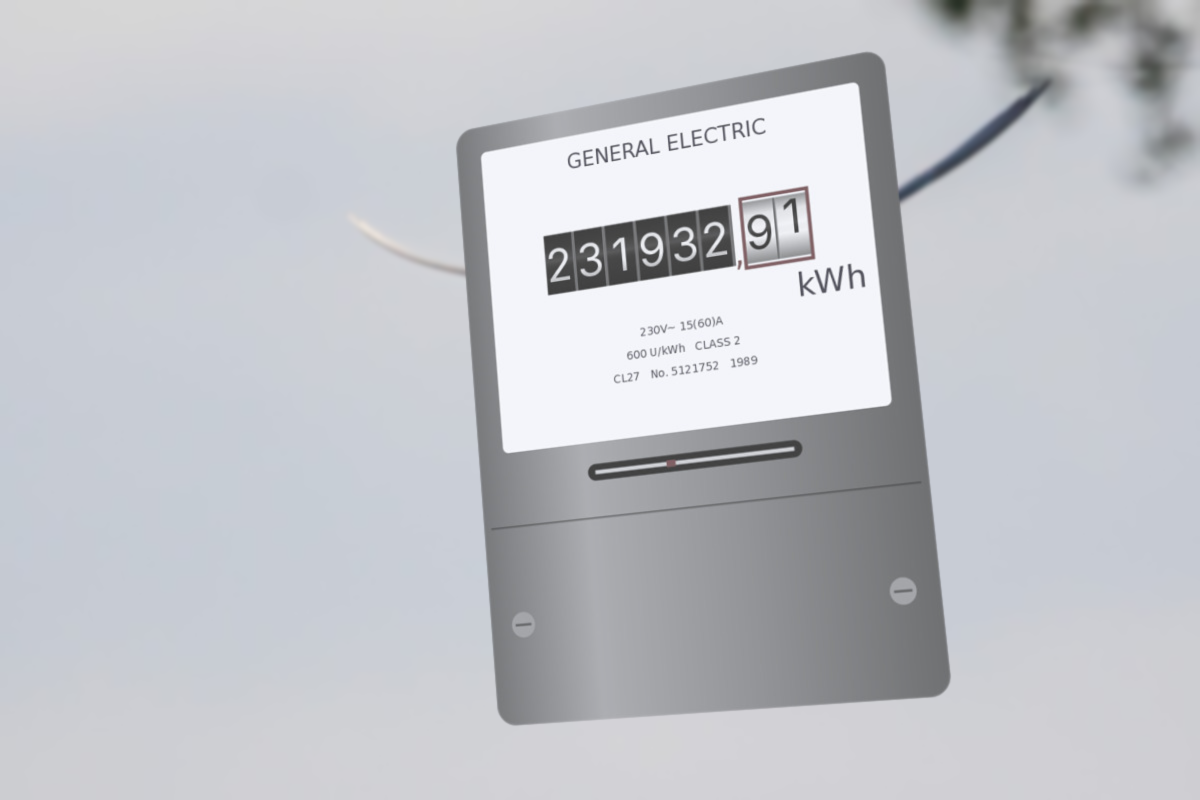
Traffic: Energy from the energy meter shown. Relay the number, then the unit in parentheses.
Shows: 231932.91 (kWh)
